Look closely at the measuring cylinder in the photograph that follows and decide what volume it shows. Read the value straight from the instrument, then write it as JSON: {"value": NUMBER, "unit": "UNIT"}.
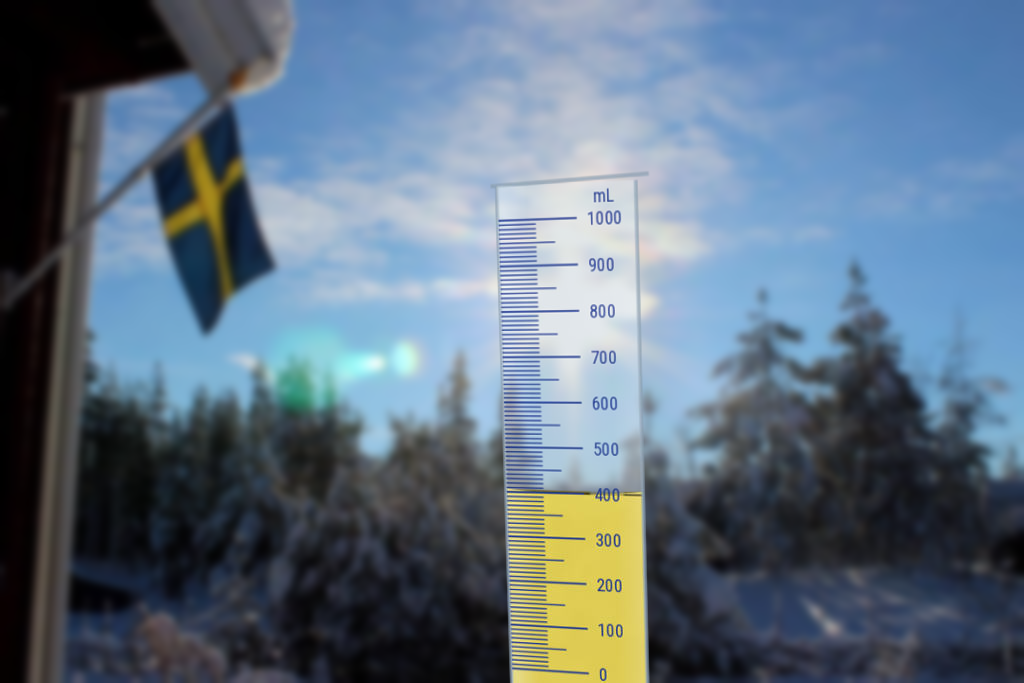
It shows {"value": 400, "unit": "mL"}
